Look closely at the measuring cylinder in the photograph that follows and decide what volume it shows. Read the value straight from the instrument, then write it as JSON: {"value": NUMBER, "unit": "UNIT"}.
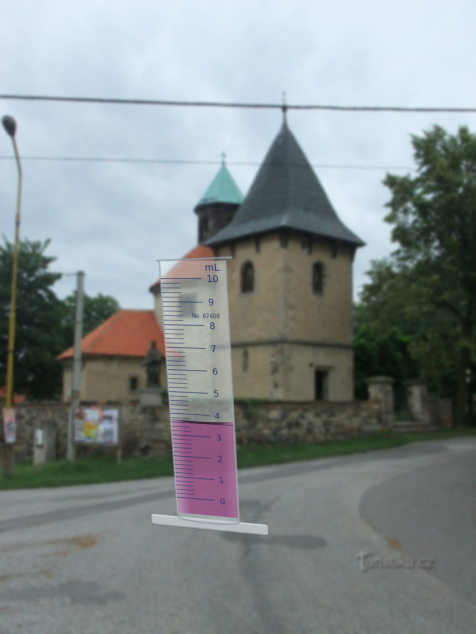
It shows {"value": 3.6, "unit": "mL"}
